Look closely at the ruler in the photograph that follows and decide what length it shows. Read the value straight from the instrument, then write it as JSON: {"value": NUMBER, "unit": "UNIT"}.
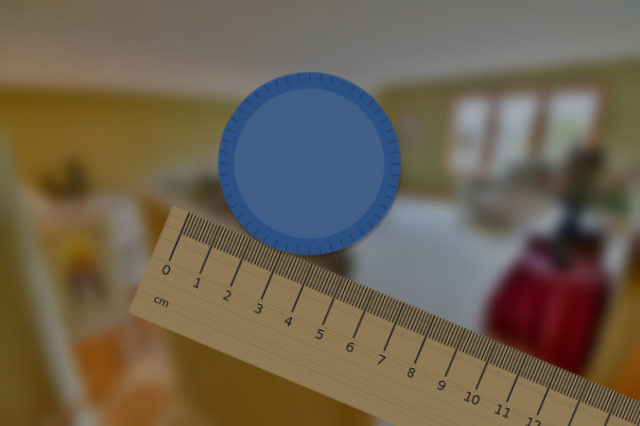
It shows {"value": 5.5, "unit": "cm"}
